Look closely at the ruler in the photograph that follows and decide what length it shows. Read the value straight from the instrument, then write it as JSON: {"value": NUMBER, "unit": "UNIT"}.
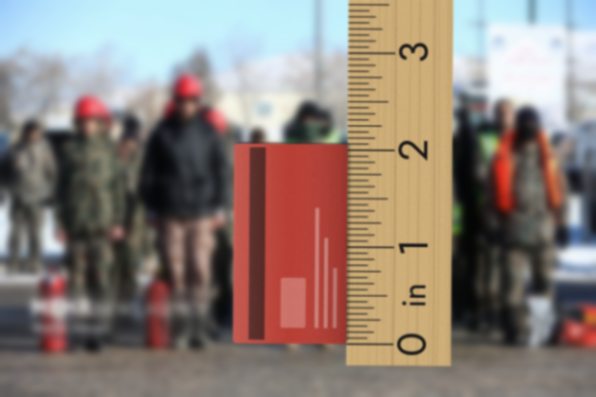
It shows {"value": 2.0625, "unit": "in"}
